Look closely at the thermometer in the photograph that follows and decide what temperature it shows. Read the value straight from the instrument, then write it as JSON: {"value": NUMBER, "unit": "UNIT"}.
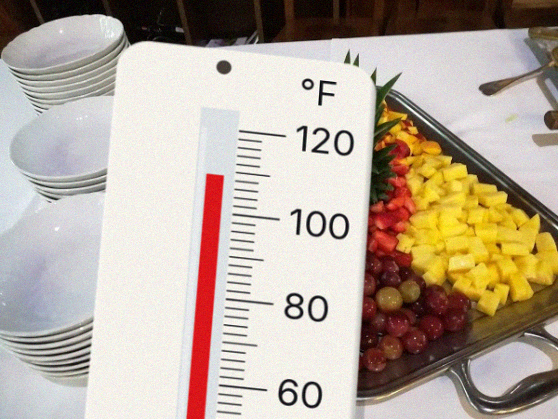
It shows {"value": 109, "unit": "°F"}
